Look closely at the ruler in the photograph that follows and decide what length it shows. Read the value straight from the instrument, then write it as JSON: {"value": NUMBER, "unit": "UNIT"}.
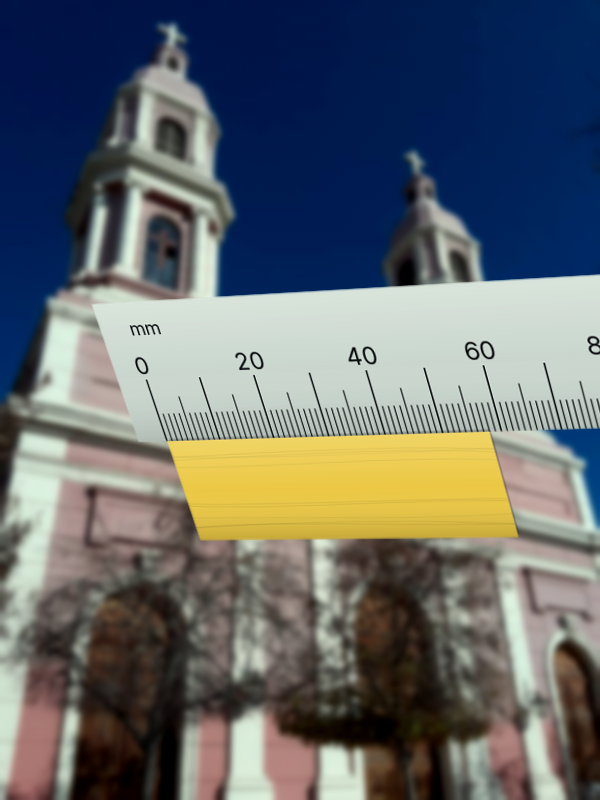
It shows {"value": 58, "unit": "mm"}
